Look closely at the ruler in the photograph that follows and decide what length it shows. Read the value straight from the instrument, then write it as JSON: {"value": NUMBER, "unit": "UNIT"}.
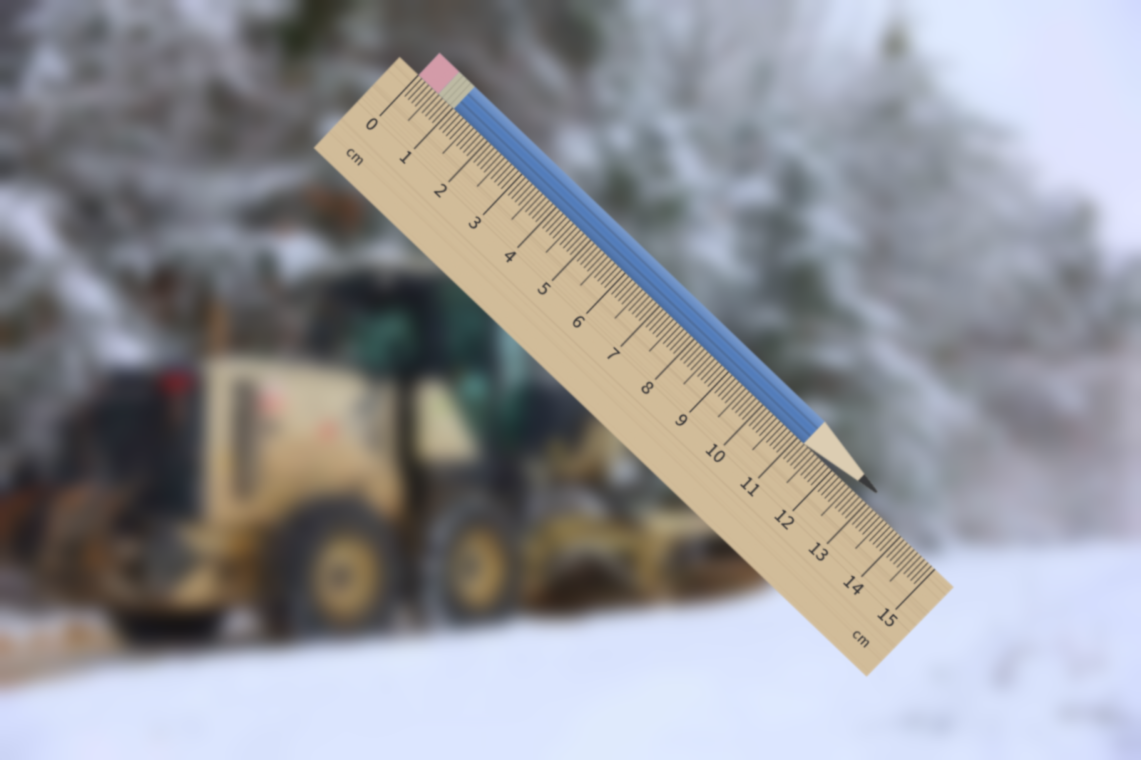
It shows {"value": 13, "unit": "cm"}
